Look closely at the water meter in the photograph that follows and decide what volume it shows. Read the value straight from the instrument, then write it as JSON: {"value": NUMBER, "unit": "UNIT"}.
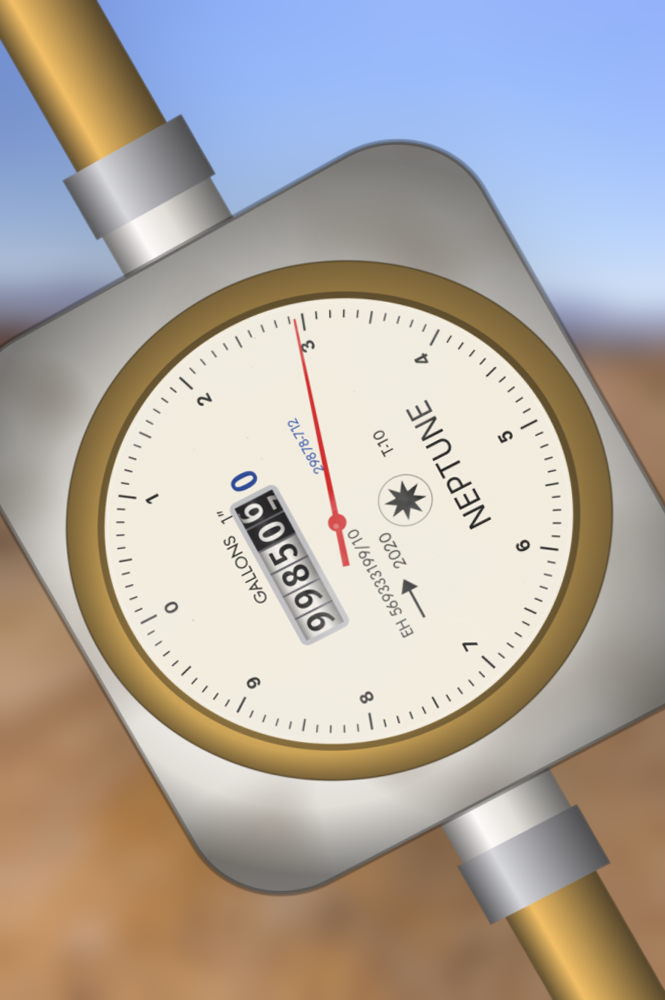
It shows {"value": 9985062.9, "unit": "gal"}
